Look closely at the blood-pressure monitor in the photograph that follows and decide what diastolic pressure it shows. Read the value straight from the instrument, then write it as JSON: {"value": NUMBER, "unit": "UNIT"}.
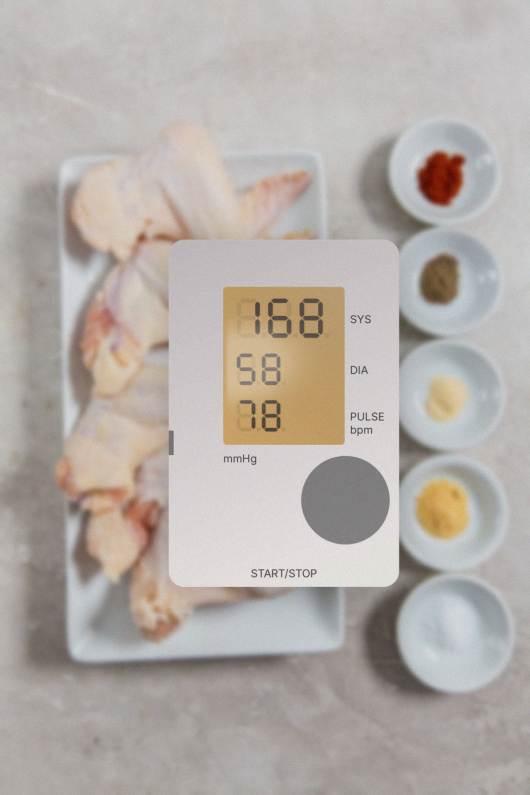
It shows {"value": 58, "unit": "mmHg"}
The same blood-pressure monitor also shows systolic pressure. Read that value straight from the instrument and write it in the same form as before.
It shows {"value": 168, "unit": "mmHg"}
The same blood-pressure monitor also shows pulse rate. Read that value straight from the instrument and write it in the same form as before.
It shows {"value": 78, "unit": "bpm"}
